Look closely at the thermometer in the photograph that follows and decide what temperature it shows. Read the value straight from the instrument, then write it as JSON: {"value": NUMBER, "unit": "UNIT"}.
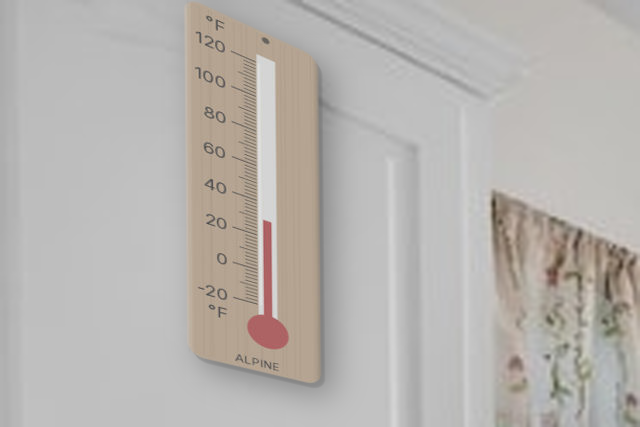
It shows {"value": 30, "unit": "°F"}
